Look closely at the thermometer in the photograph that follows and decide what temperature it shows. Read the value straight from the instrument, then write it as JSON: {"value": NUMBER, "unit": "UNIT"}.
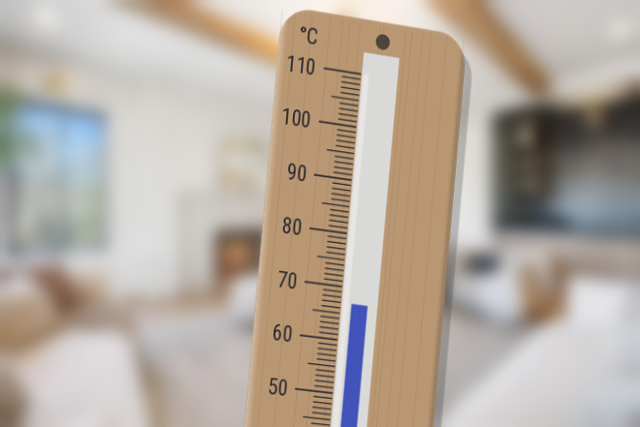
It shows {"value": 67, "unit": "°C"}
